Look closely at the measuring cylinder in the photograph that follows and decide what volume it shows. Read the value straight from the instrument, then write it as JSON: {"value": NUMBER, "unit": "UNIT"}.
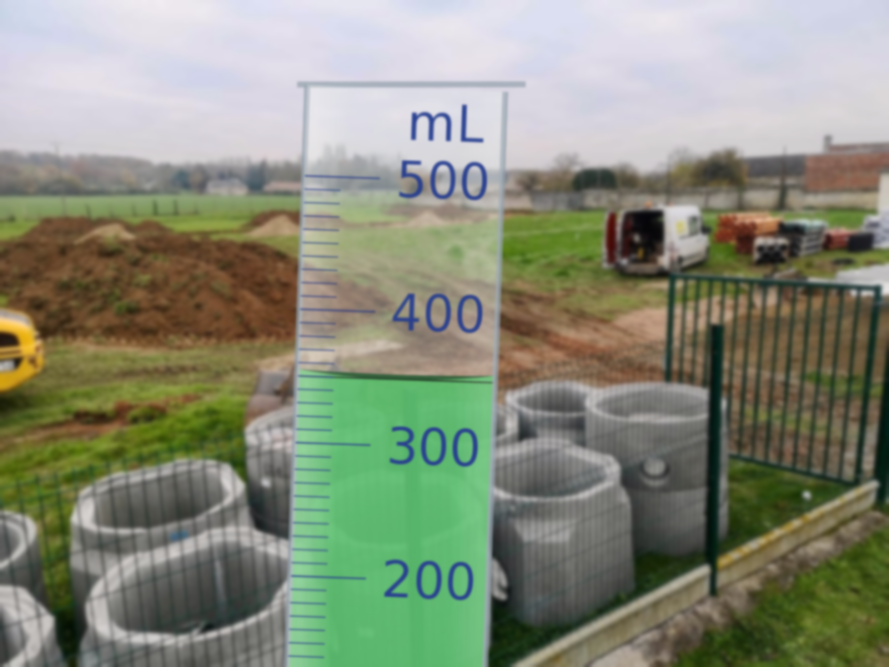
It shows {"value": 350, "unit": "mL"}
